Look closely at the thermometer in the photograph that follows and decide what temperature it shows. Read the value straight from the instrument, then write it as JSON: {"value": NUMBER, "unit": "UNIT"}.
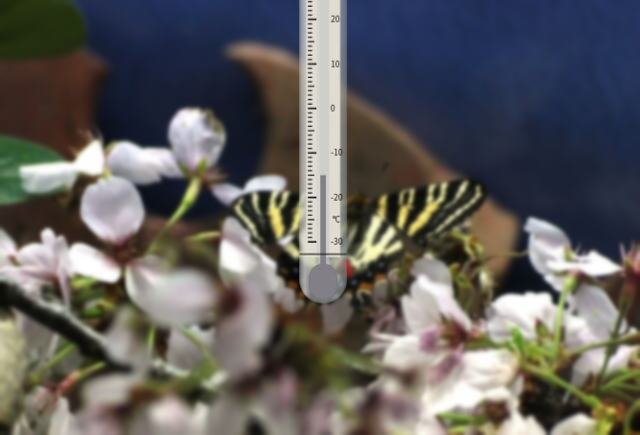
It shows {"value": -15, "unit": "°C"}
